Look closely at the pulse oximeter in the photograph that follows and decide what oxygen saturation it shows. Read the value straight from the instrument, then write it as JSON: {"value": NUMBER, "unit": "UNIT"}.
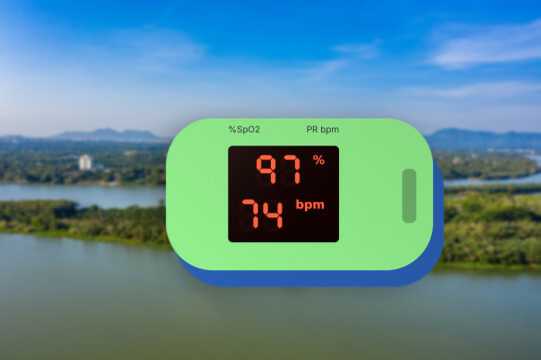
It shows {"value": 97, "unit": "%"}
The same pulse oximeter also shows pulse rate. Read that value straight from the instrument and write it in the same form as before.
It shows {"value": 74, "unit": "bpm"}
